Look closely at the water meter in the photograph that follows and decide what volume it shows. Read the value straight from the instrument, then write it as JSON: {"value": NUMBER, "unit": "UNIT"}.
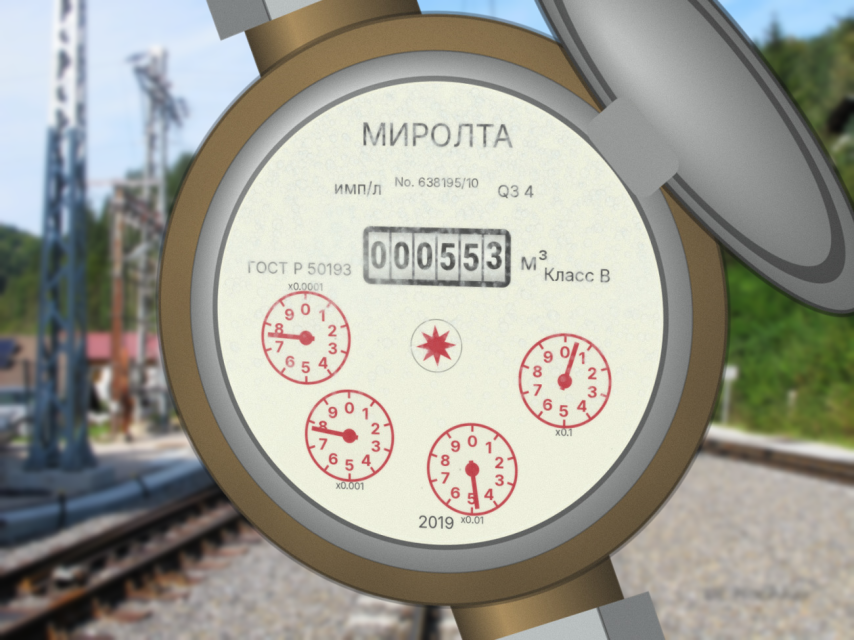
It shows {"value": 553.0477, "unit": "m³"}
